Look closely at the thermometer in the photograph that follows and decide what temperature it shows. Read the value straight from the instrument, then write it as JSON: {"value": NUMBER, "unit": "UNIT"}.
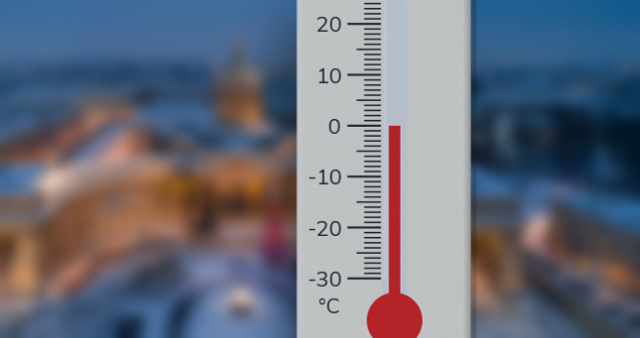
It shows {"value": 0, "unit": "°C"}
